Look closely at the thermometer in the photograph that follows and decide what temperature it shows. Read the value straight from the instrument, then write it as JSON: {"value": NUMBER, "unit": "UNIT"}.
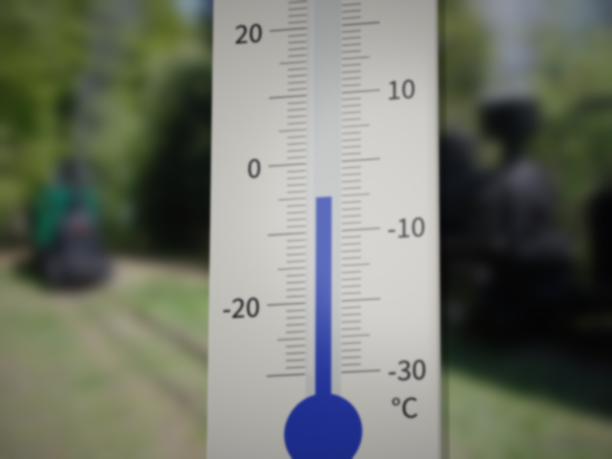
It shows {"value": -5, "unit": "°C"}
